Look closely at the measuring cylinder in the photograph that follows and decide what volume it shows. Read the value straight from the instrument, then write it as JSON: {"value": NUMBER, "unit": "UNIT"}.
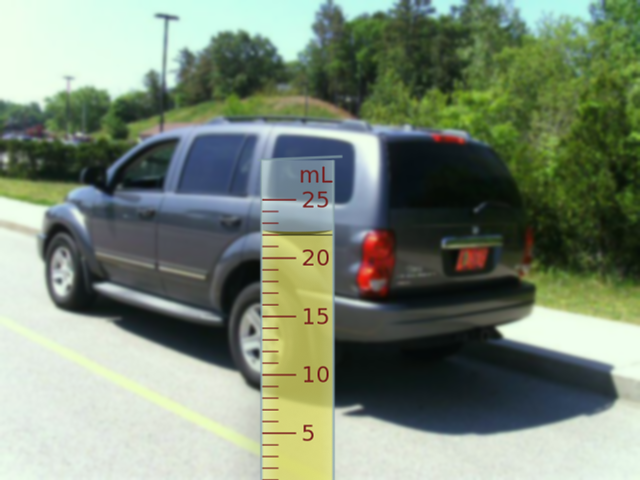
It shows {"value": 22, "unit": "mL"}
